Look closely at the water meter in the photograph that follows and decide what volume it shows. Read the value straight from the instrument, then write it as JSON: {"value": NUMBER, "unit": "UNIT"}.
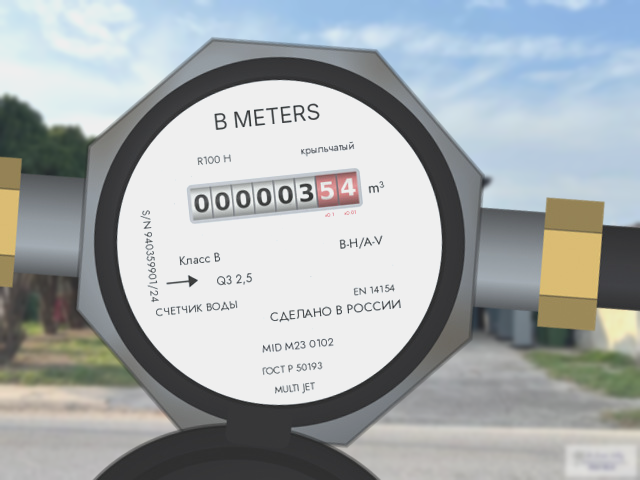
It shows {"value": 3.54, "unit": "m³"}
